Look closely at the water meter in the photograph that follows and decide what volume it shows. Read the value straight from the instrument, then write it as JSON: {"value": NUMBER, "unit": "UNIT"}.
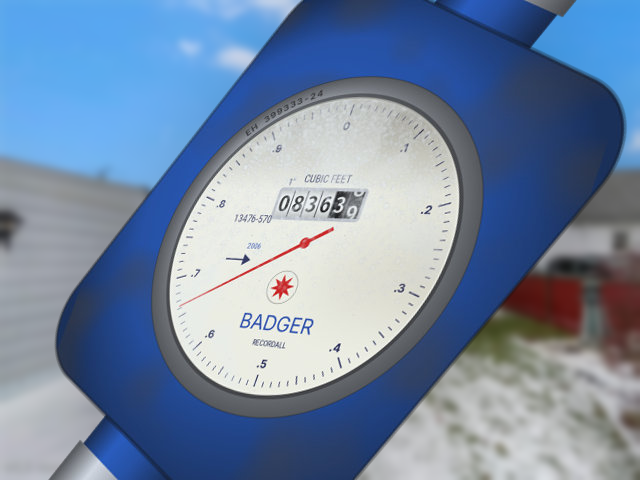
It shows {"value": 83638.66, "unit": "ft³"}
